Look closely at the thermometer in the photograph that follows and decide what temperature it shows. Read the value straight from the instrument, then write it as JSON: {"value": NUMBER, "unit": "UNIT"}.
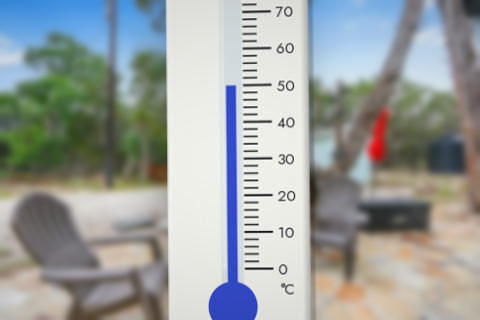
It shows {"value": 50, "unit": "°C"}
